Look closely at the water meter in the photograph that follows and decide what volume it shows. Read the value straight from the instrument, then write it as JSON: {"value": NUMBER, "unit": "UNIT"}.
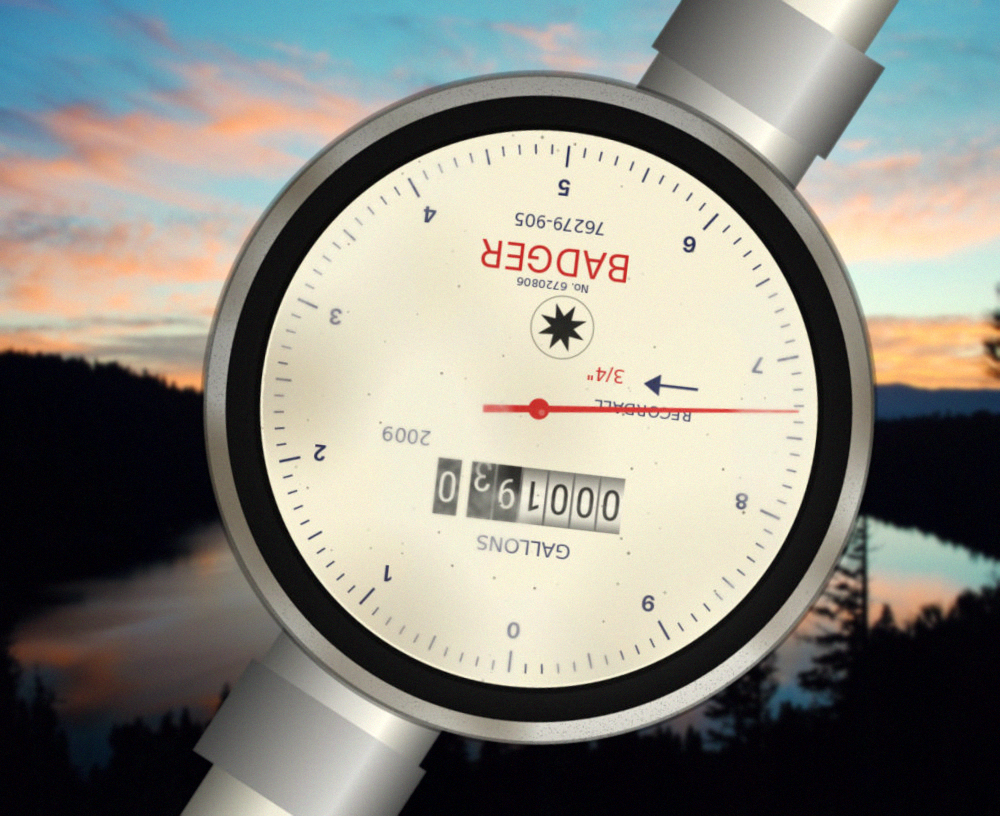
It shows {"value": 1927.3, "unit": "gal"}
